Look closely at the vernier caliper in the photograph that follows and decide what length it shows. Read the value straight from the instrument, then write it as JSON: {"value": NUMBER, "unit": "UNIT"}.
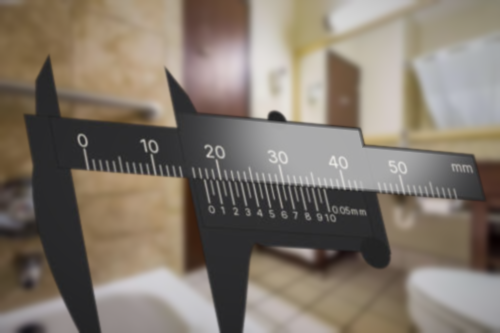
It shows {"value": 17.5, "unit": "mm"}
